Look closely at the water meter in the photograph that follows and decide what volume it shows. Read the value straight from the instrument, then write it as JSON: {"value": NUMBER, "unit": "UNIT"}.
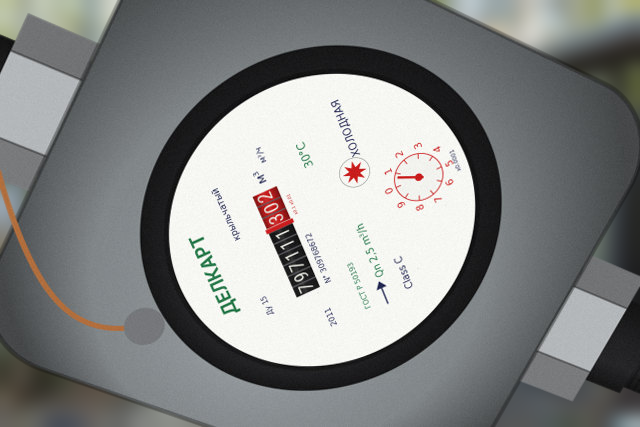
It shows {"value": 797111.3020, "unit": "m³"}
